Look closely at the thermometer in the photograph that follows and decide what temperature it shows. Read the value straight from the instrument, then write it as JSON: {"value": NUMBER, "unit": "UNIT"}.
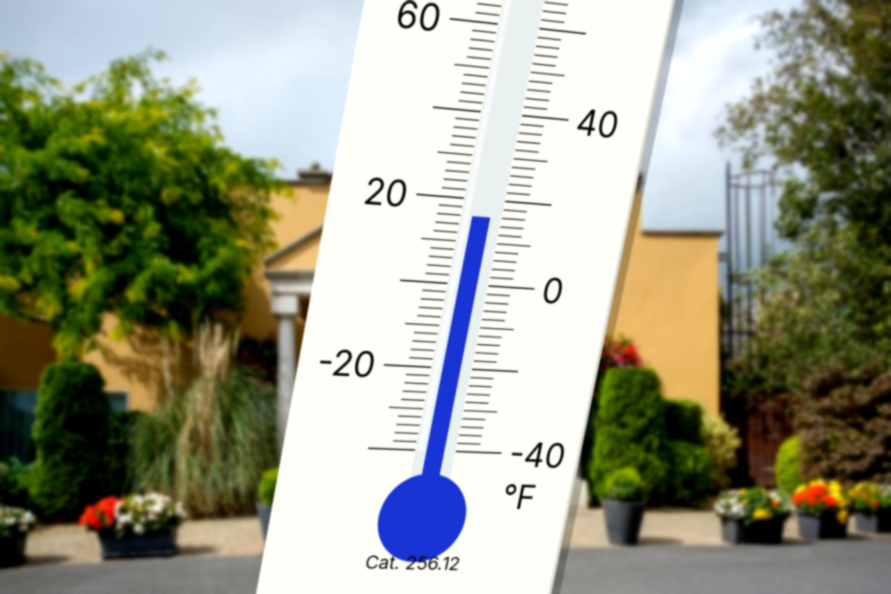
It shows {"value": 16, "unit": "°F"}
